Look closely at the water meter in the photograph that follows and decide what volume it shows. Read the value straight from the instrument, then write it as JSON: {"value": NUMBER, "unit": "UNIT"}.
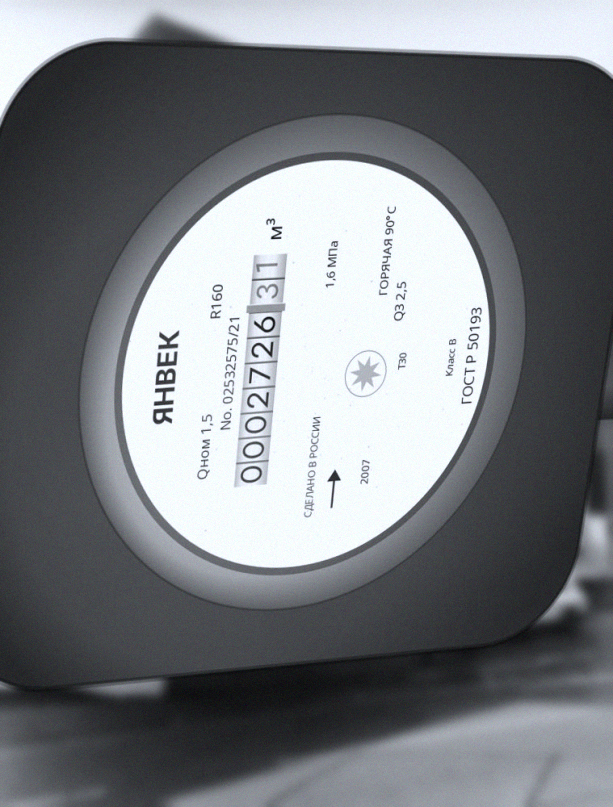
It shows {"value": 2726.31, "unit": "m³"}
